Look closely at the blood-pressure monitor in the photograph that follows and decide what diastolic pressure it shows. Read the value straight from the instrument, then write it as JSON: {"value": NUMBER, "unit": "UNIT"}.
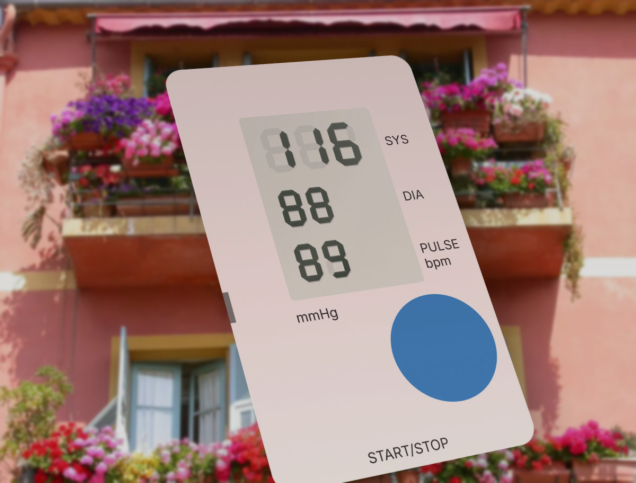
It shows {"value": 88, "unit": "mmHg"}
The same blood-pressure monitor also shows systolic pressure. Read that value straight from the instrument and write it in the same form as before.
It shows {"value": 116, "unit": "mmHg"}
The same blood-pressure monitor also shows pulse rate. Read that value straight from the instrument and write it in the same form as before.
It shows {"value": 89, "unit": "bpm"}
